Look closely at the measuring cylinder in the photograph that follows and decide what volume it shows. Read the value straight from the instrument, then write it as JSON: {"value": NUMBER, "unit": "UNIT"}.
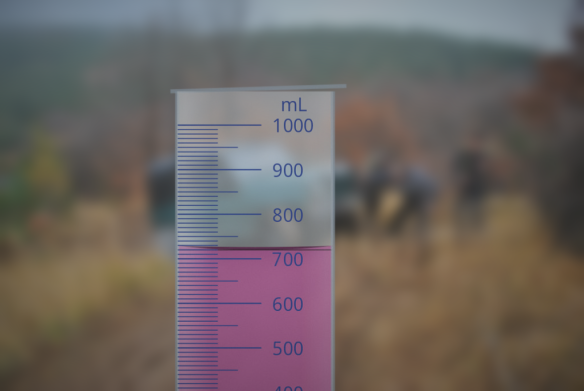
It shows {"value": 720, "unit": "mL"}
